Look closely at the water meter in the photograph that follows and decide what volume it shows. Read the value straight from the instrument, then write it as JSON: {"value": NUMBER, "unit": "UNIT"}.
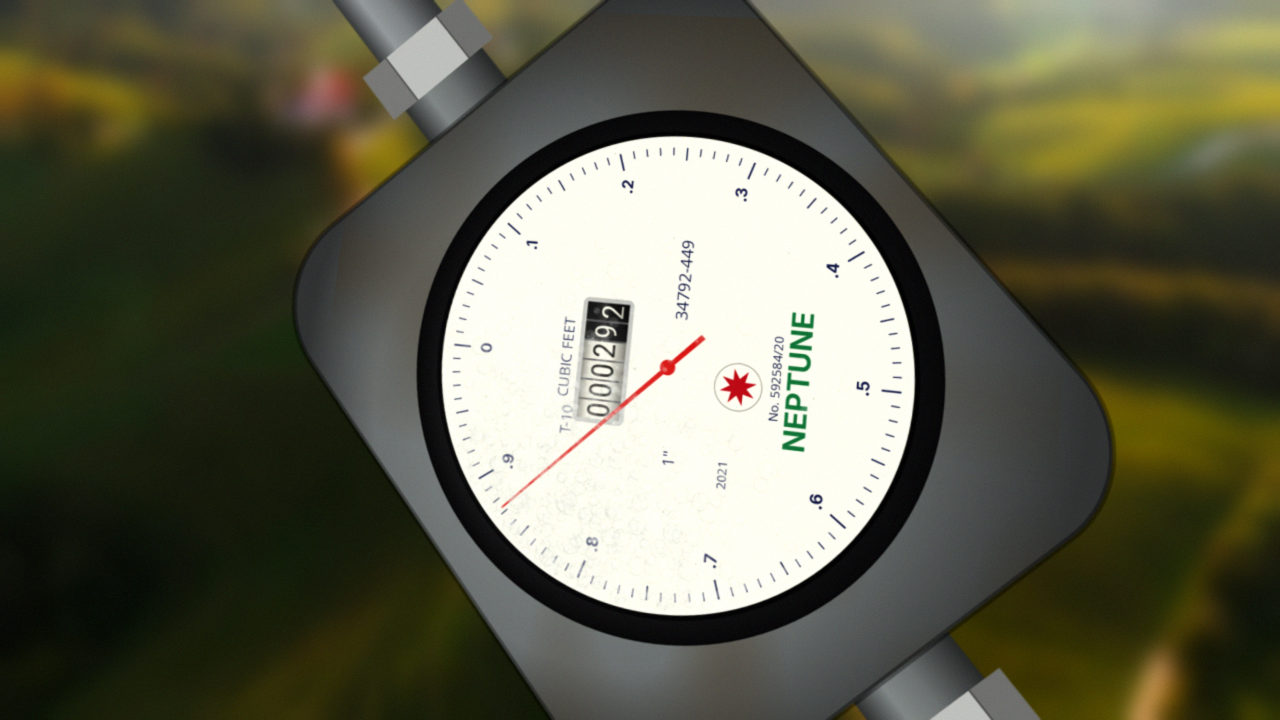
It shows {"value": 291.87, "unit": "ft³"}
